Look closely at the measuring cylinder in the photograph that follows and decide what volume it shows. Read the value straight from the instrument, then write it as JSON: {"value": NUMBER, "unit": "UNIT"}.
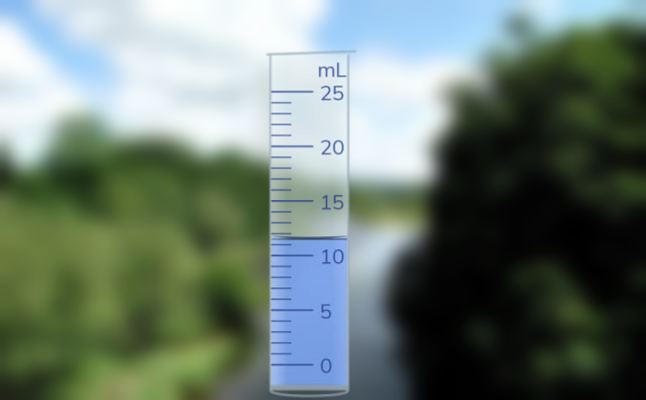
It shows {"value": 11.5, "unit": "mL"}
